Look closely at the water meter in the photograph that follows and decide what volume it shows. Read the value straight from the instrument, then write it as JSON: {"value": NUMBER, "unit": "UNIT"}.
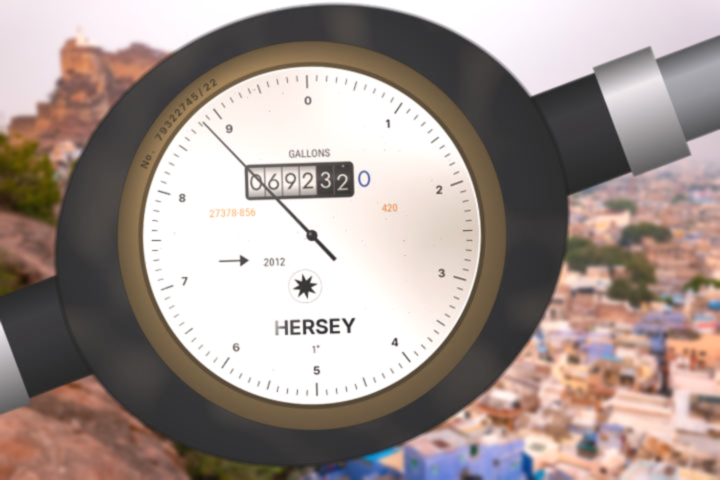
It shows {"value": 692318.8, "unit": "gal"}
